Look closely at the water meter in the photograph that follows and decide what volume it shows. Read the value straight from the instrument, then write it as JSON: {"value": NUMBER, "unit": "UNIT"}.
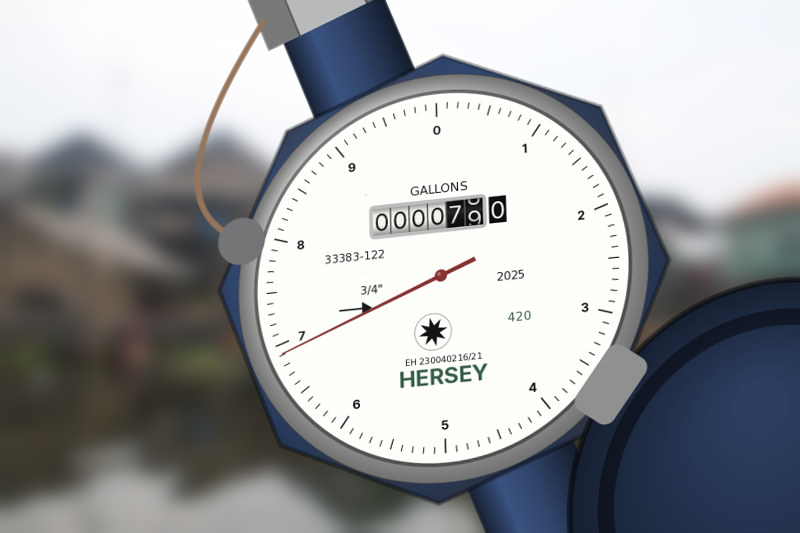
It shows {"value": 786.9, "unit": "gal"}
